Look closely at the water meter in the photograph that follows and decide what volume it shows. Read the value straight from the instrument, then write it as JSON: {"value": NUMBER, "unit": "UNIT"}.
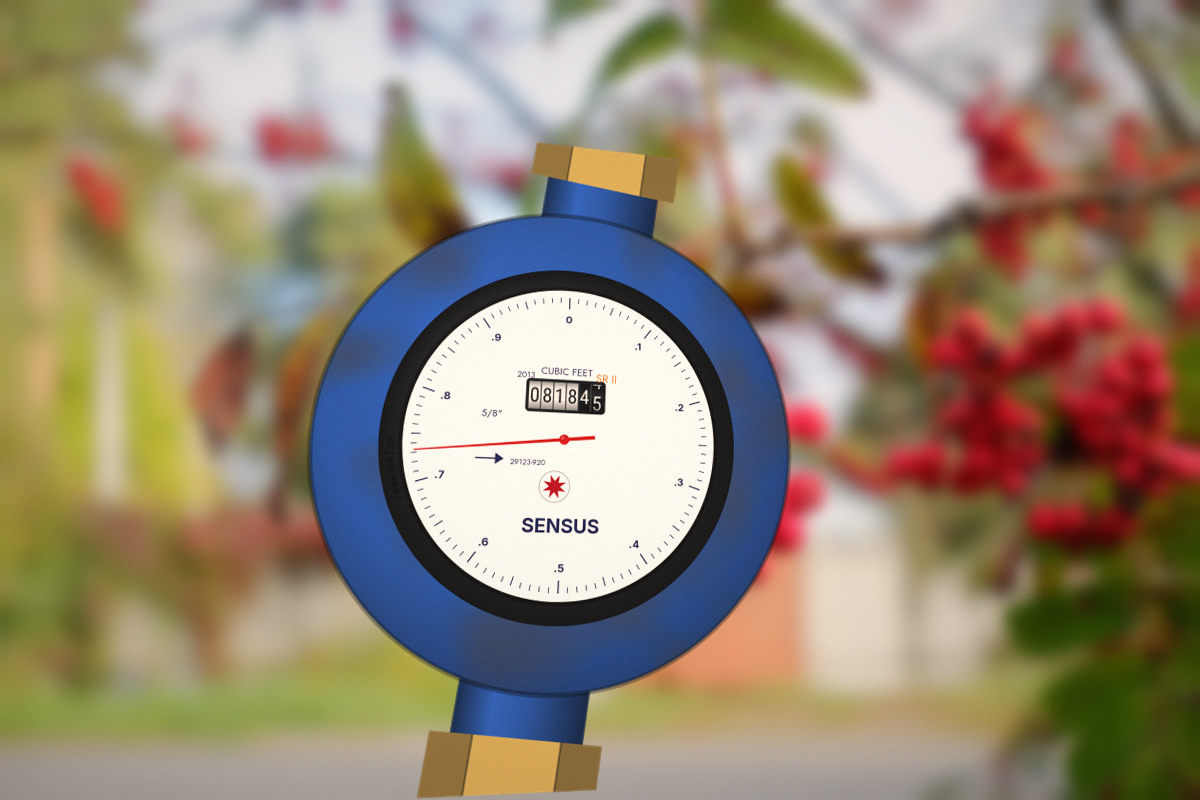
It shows {"value": 81844.73, "unit": "ft³"}
